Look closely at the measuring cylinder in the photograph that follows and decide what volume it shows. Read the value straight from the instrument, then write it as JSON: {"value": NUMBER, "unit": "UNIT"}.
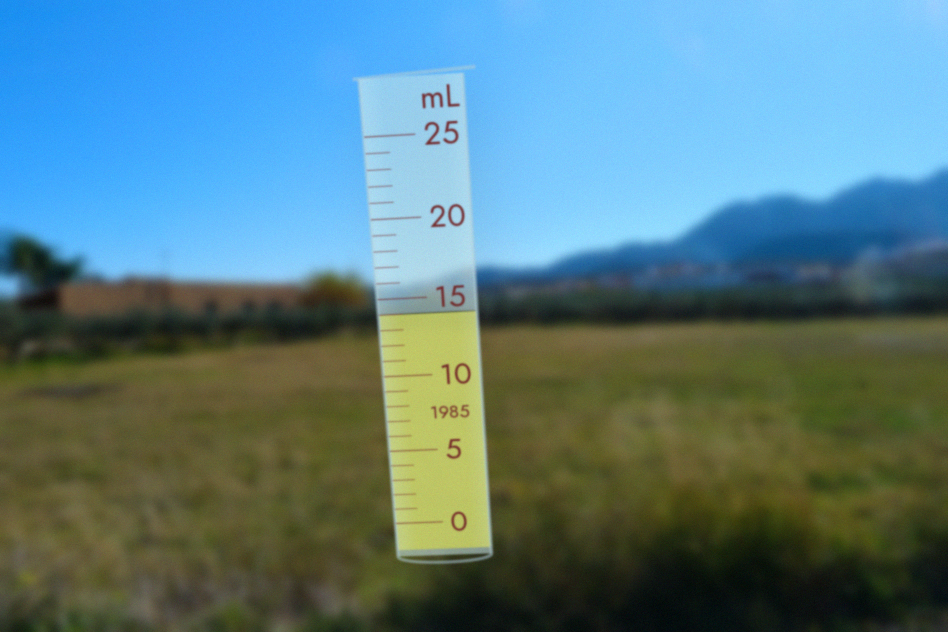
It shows {"value": 14, "unit": "mL"}
